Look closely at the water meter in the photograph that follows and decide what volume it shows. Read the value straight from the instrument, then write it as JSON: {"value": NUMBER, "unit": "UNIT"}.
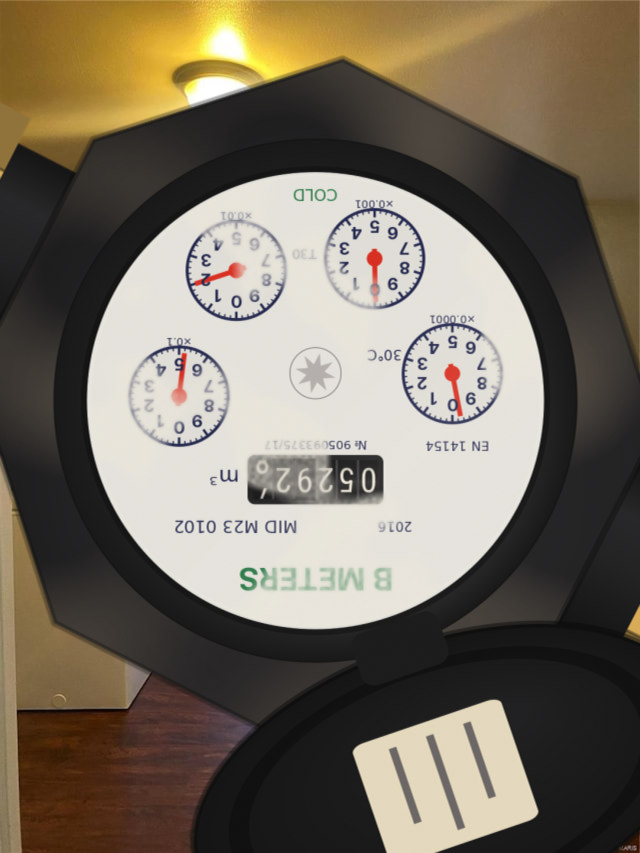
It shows {"value": 52927.5199, "unit": "m³"}
